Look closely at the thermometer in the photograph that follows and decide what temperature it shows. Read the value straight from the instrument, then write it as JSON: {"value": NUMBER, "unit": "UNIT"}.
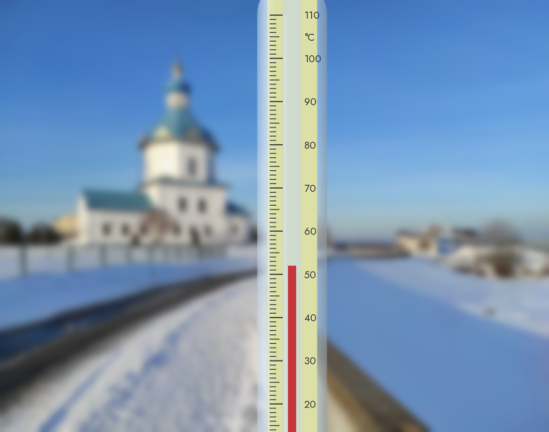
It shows {"value": 52, "unit": "°C"}
